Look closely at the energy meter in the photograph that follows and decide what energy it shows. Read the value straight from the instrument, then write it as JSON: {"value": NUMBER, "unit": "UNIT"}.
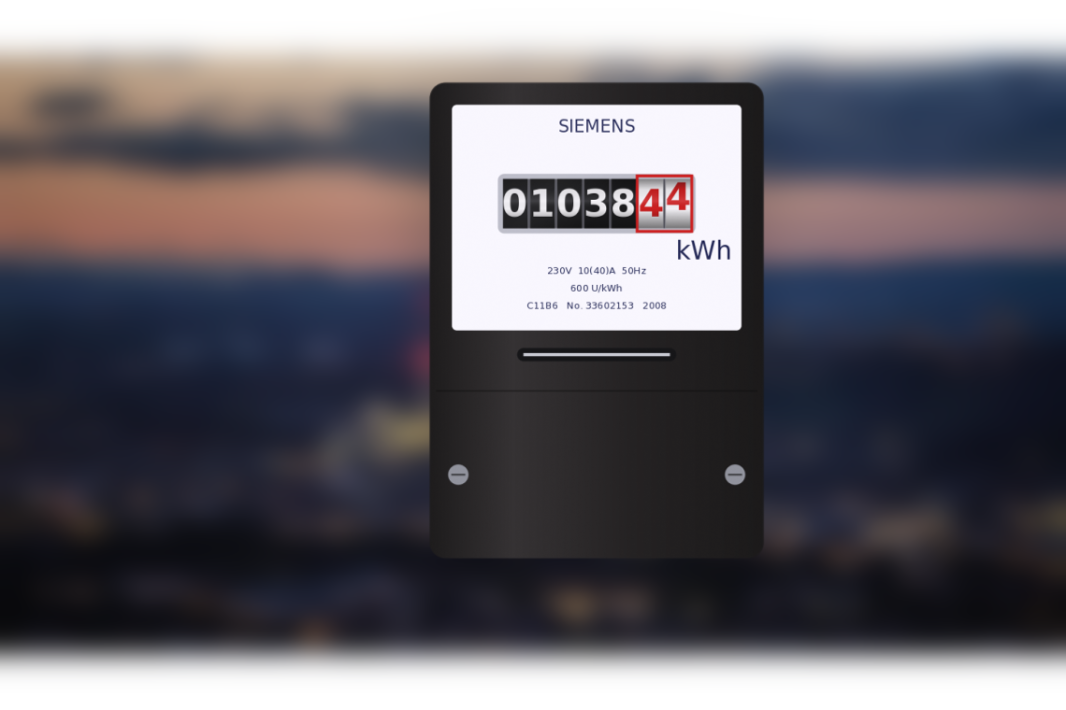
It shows {"value": 1038.44, "unit": "kWh"}
